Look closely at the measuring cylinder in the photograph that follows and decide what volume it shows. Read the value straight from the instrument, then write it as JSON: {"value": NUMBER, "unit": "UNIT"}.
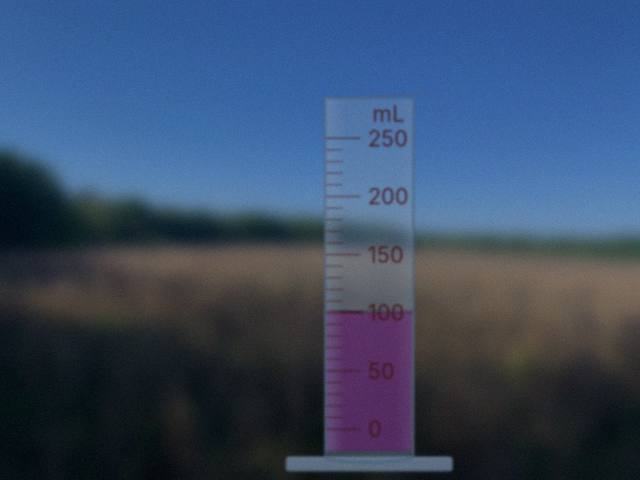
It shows {"value": 100, "unit": "mL"}
